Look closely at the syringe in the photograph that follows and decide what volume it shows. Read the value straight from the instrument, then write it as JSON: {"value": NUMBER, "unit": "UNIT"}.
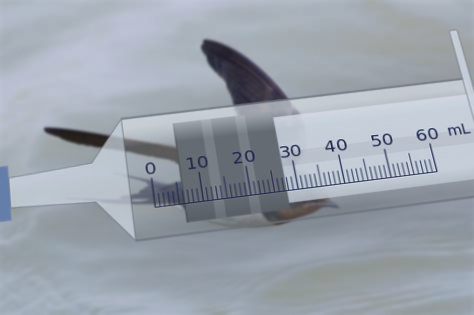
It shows {"value": 6, "unit": "mL"}
